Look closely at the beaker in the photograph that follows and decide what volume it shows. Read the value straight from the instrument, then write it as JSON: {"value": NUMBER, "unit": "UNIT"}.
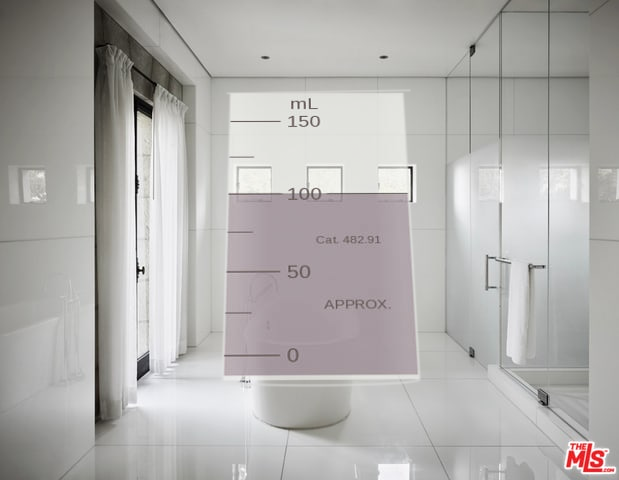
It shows {"value": 100, "unit": "mL"}
